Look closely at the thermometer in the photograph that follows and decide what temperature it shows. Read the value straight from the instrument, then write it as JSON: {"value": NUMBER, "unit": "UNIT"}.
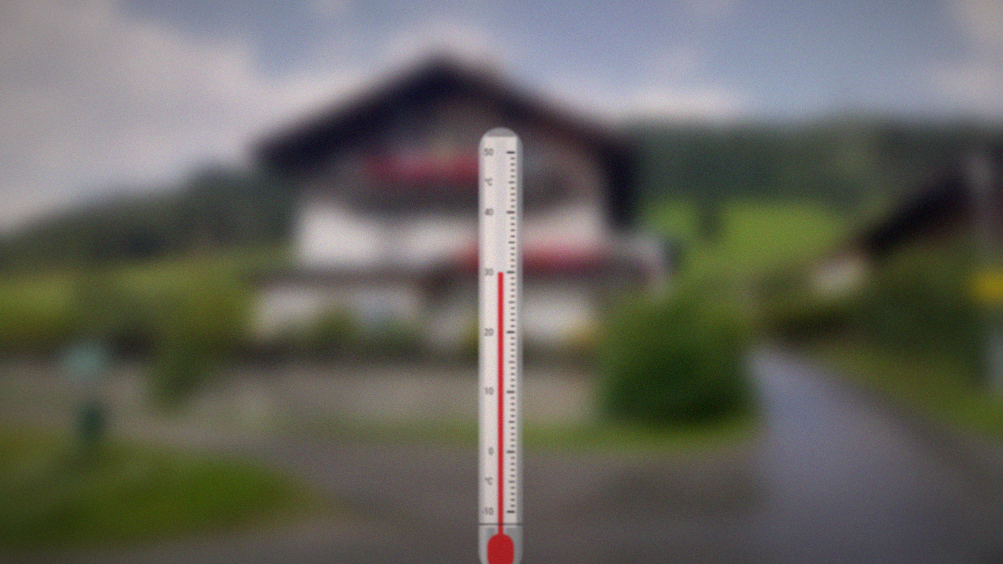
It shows {"value": 30, "unit": "°C"}
